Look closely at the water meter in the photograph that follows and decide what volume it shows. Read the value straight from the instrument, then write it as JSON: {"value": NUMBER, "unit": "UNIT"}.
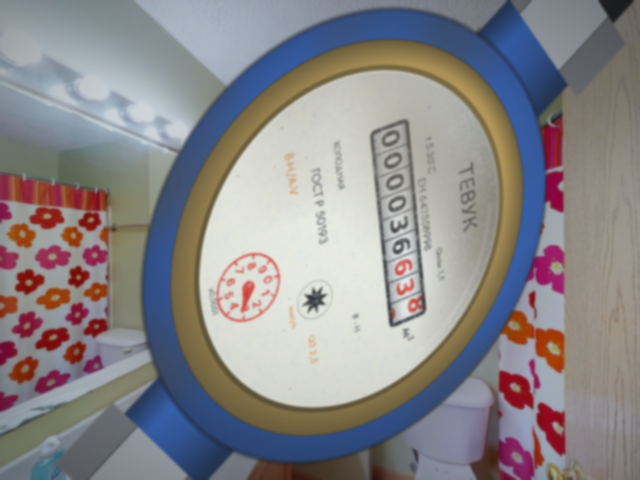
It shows {"value": 36.6383, "unit": "m³"}
